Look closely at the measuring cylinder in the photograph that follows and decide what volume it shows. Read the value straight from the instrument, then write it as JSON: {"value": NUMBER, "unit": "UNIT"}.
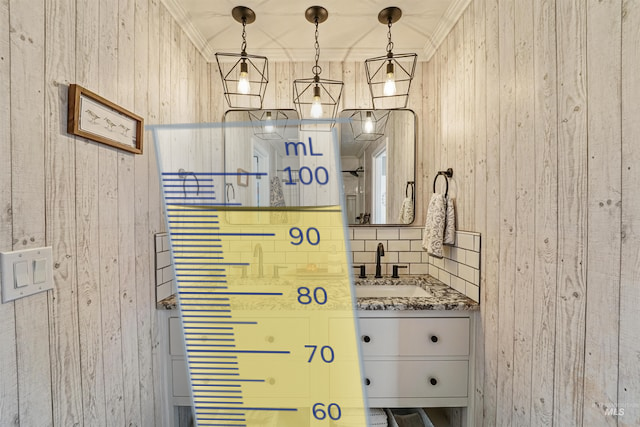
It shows {"value": 94, "unit": "mL"}
